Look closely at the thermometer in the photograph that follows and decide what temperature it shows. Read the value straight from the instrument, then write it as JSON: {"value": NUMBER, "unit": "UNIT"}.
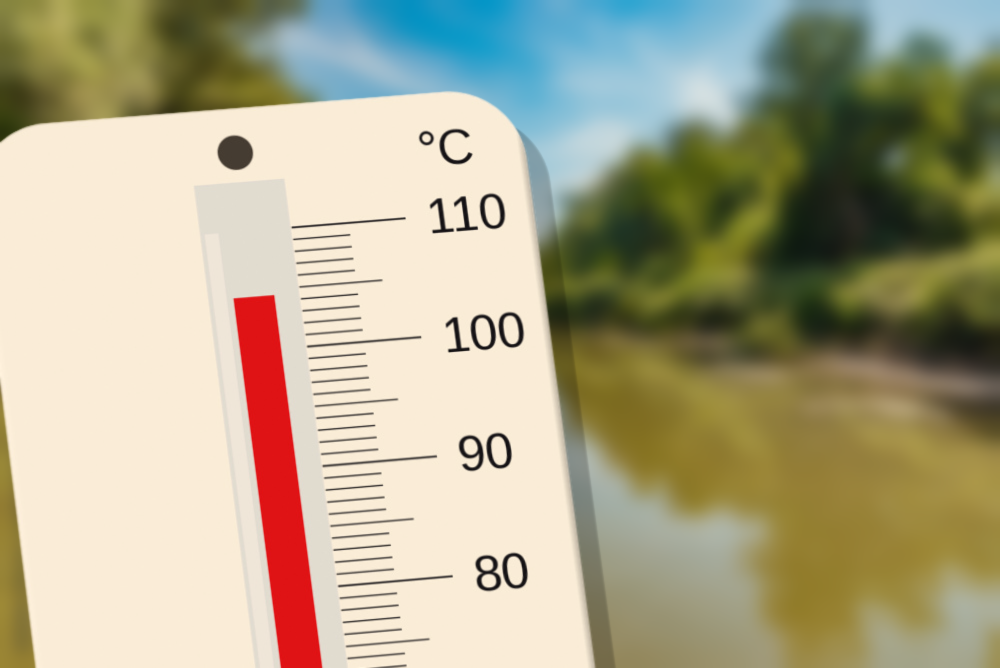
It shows {"value": 104.5, "unit": "°C"}
